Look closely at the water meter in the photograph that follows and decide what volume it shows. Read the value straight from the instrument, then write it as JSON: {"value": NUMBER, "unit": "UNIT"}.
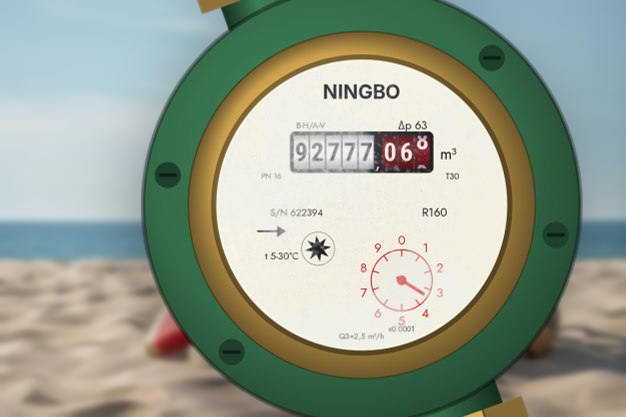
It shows {"value": 92777.0683, "unit": "m³"}
